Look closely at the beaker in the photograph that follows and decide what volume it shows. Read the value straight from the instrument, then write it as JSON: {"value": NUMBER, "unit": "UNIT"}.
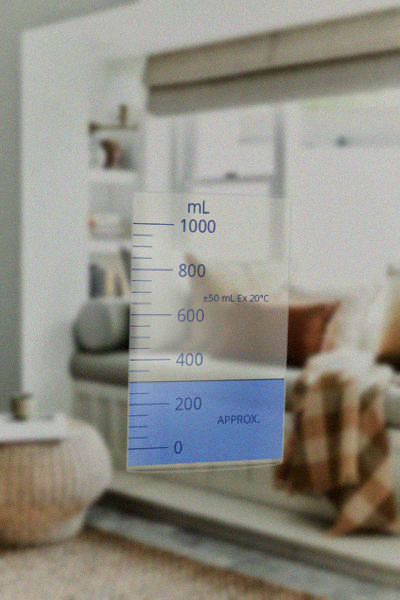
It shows {"value": 300, "unit": "mL"}
